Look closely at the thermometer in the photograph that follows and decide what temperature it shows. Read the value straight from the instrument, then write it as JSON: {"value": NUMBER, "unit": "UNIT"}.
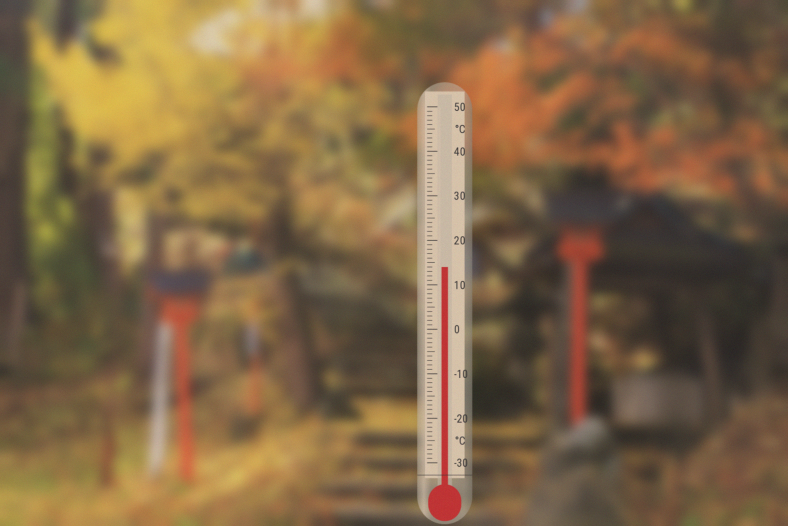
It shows {"value": 14, "unit": "°C"}
